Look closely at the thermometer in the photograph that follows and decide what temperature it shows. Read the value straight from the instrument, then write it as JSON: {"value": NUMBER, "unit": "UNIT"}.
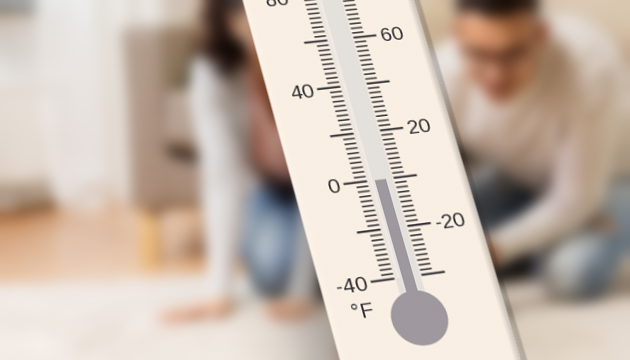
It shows {"value": 0, "unit": "°F"}
